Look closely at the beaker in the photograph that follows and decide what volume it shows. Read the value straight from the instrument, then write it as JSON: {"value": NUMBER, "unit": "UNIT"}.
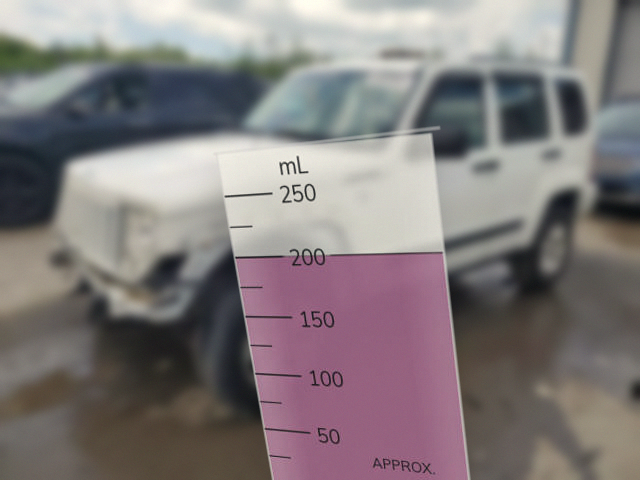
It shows {"value": 200, "unit": "mL"}
